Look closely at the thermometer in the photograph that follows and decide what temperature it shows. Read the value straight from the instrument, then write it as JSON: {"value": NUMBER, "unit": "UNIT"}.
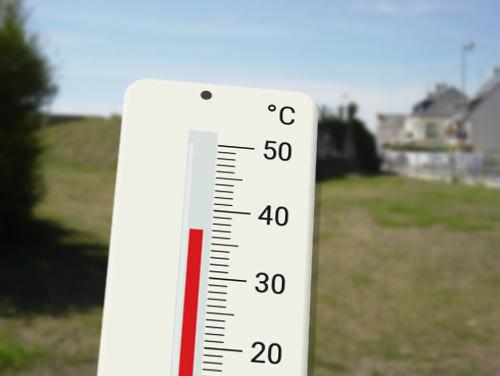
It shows {"value": 37, "unit": "°C"}
